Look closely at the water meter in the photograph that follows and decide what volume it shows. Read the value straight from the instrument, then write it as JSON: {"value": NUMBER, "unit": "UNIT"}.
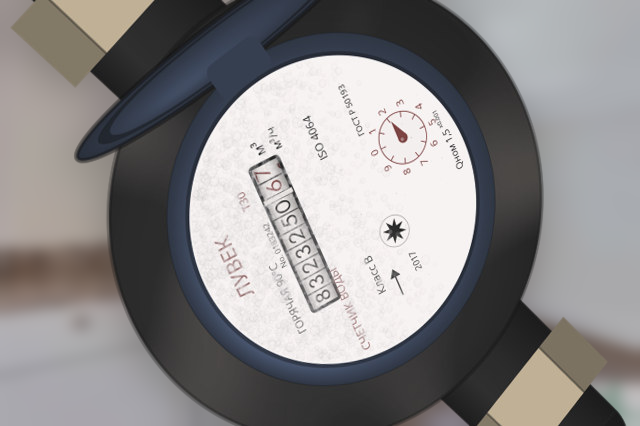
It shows {"value": 8323250.672, "unit": "m³"}
